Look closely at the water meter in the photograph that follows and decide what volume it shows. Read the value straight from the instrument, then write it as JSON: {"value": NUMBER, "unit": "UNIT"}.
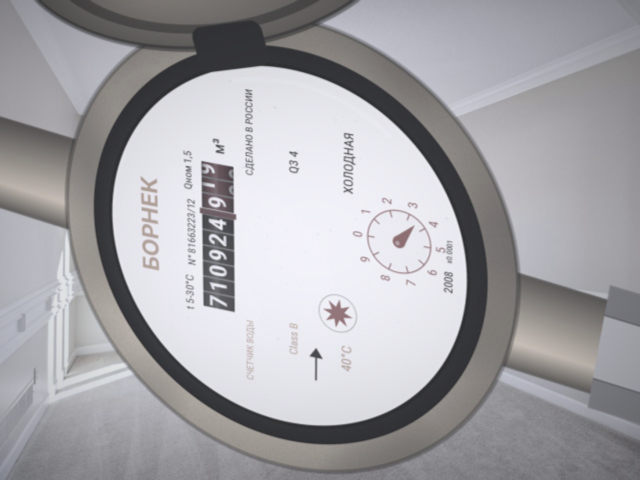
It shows {"value": 710924.9193, "unit": "m³"}
